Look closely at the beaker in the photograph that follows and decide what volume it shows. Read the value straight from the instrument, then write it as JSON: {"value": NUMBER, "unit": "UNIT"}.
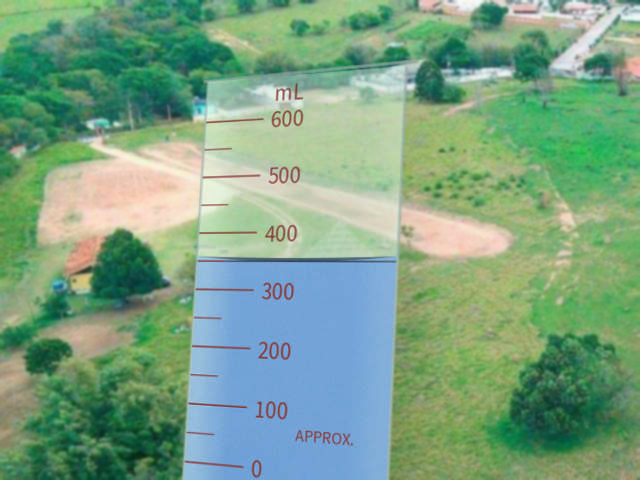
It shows {"value": 350, "unit": "mL"}
